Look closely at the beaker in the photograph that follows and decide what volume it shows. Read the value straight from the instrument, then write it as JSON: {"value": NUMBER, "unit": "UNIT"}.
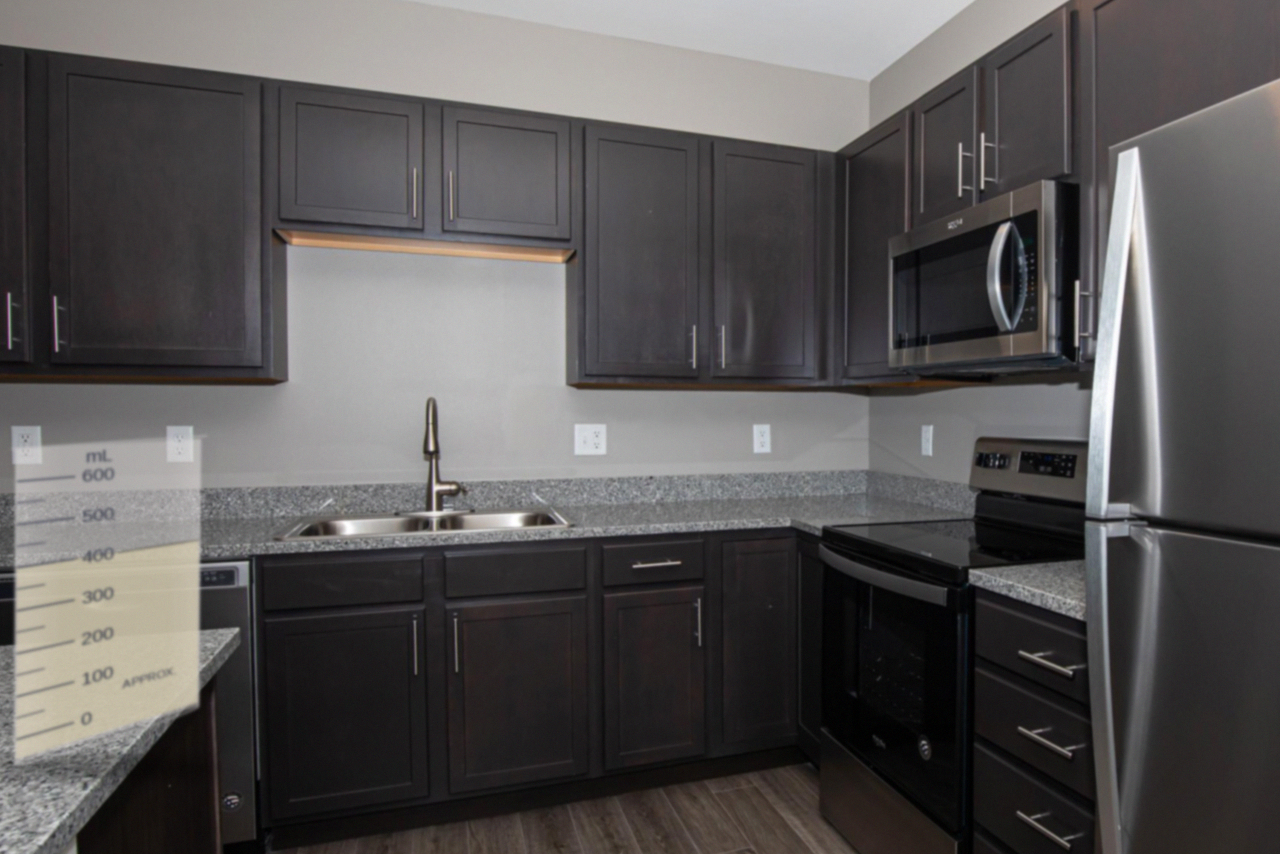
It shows {"value": 400, "unit": "mL"}
